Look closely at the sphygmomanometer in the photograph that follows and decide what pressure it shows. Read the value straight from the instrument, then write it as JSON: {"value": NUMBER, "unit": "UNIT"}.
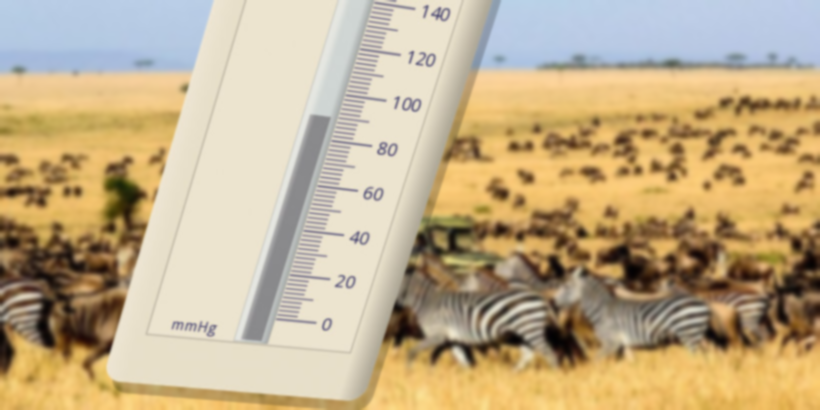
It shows {"value": 90, "unit": "mmHg"}
